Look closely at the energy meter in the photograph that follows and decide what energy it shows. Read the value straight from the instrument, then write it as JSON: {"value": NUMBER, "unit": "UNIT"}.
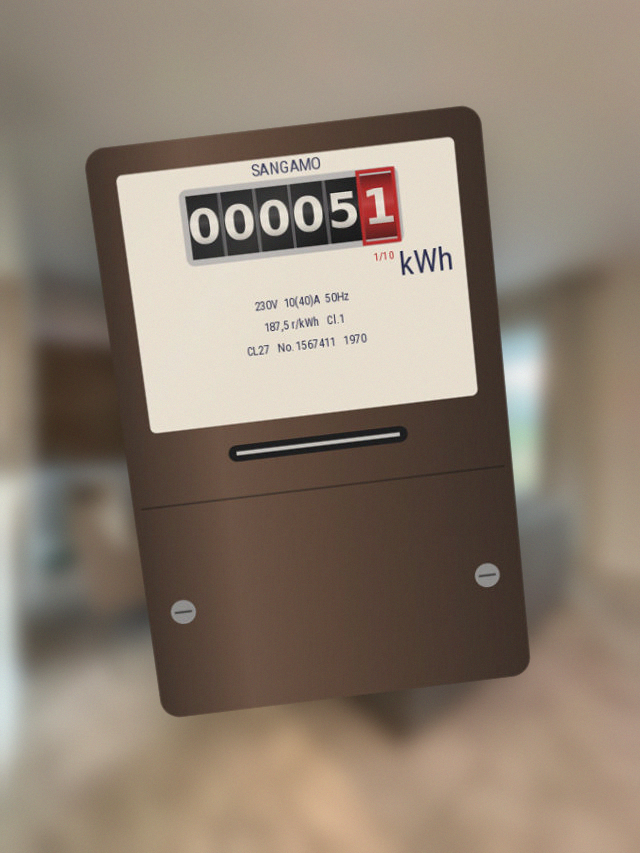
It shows {"value": 5.1, "unit": "kWh"}
